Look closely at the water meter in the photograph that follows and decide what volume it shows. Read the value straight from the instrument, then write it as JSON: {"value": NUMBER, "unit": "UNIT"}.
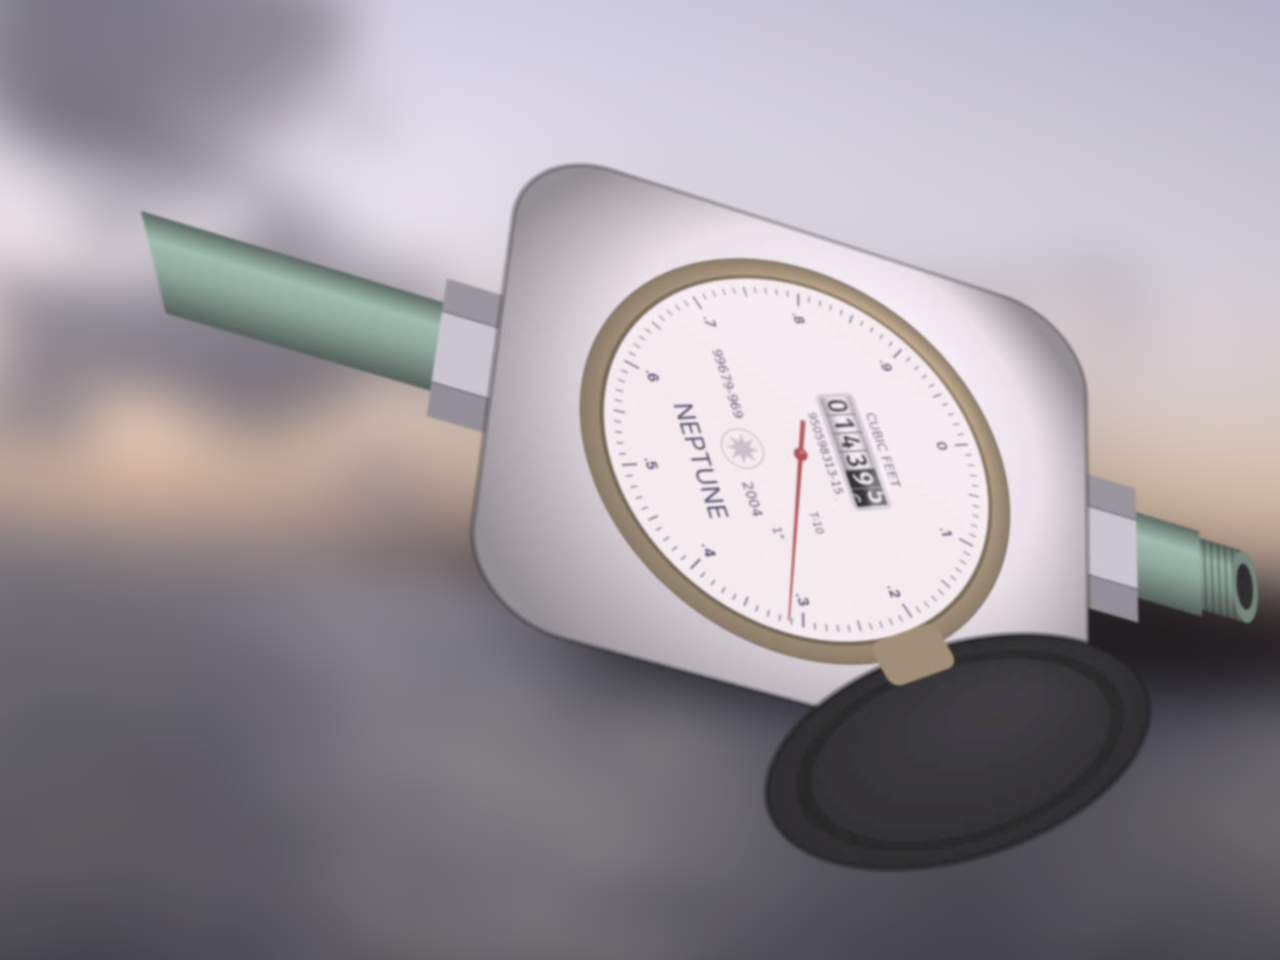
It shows {"value": 14395.31, "unit": "ft³"}
